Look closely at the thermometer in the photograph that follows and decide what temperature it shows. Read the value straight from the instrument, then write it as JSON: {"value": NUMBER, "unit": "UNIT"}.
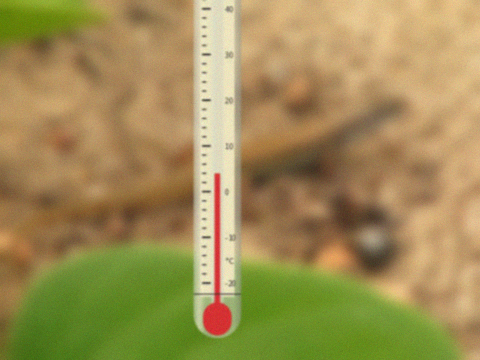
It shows {"value": 4, "unit": "°C"}
